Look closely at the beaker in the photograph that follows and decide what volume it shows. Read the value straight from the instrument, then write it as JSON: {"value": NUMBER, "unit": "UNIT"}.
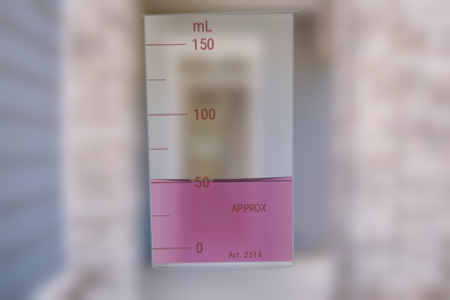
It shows {"value": 50, "unit": "mL"}
